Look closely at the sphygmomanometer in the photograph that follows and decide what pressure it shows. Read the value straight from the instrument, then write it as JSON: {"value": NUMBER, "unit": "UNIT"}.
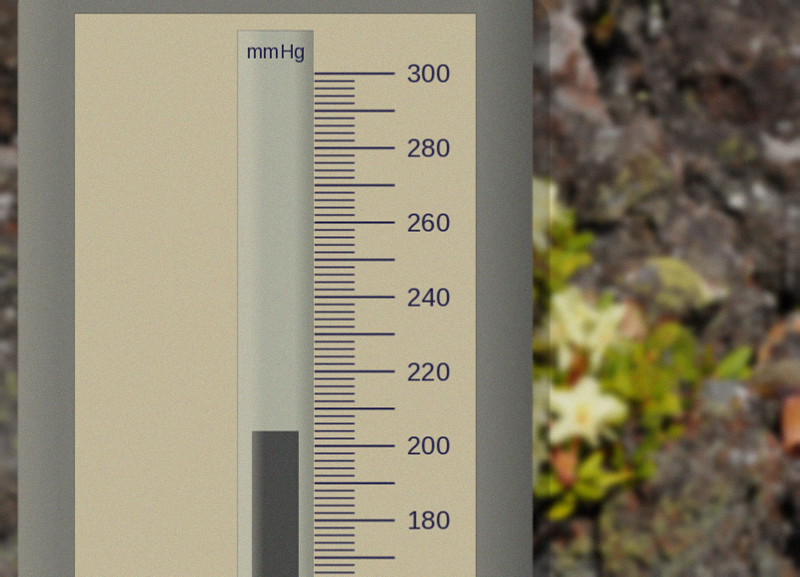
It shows {"value": 204, "unit": "mmHg"}
